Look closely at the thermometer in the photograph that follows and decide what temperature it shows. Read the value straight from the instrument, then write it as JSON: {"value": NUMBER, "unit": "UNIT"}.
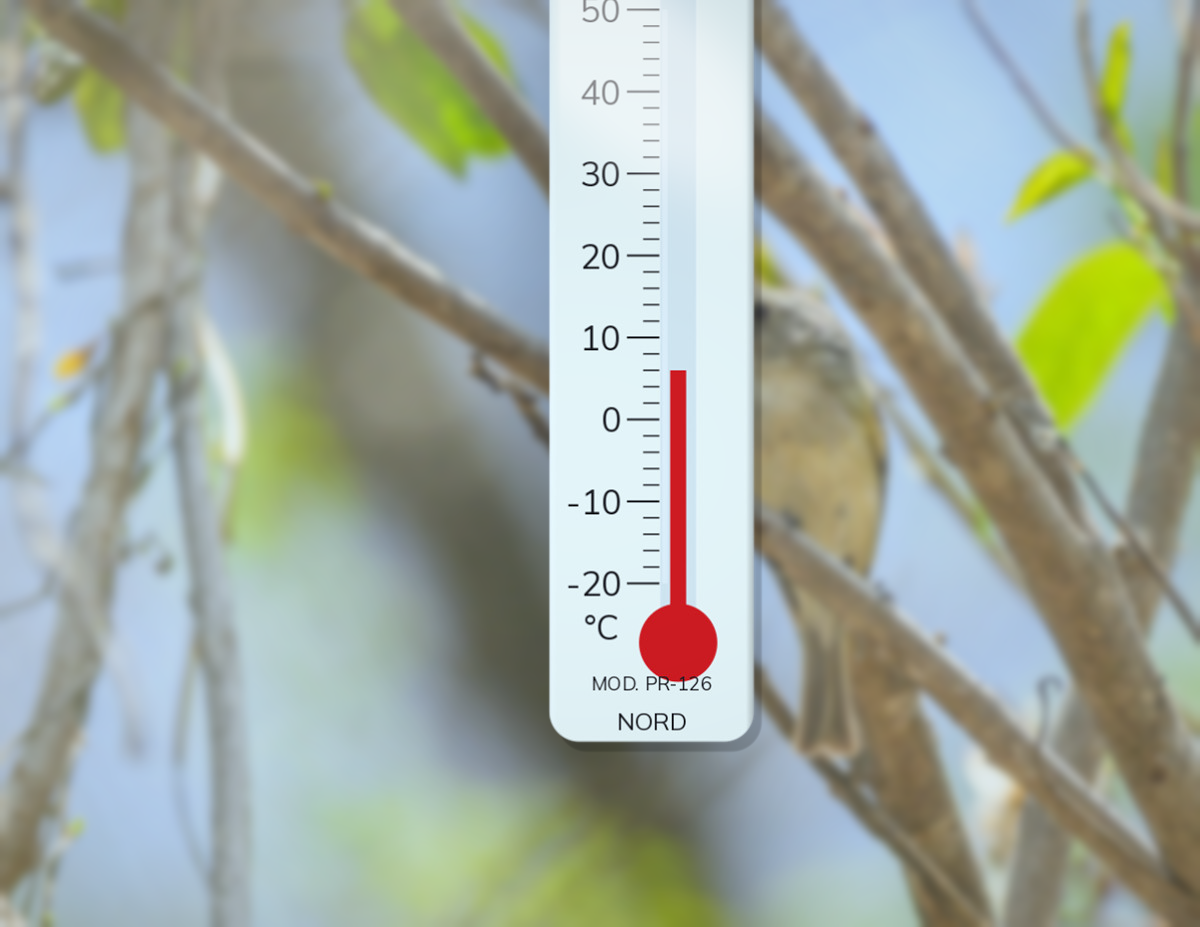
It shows {"value": 6, "unit": "°C"}
